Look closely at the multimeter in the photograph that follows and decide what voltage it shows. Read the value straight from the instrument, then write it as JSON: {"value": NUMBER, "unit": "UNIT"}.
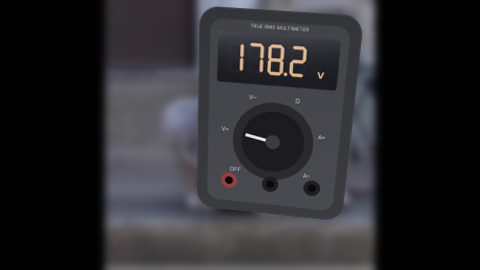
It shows {"value": 178.2, "unit": "V"}
